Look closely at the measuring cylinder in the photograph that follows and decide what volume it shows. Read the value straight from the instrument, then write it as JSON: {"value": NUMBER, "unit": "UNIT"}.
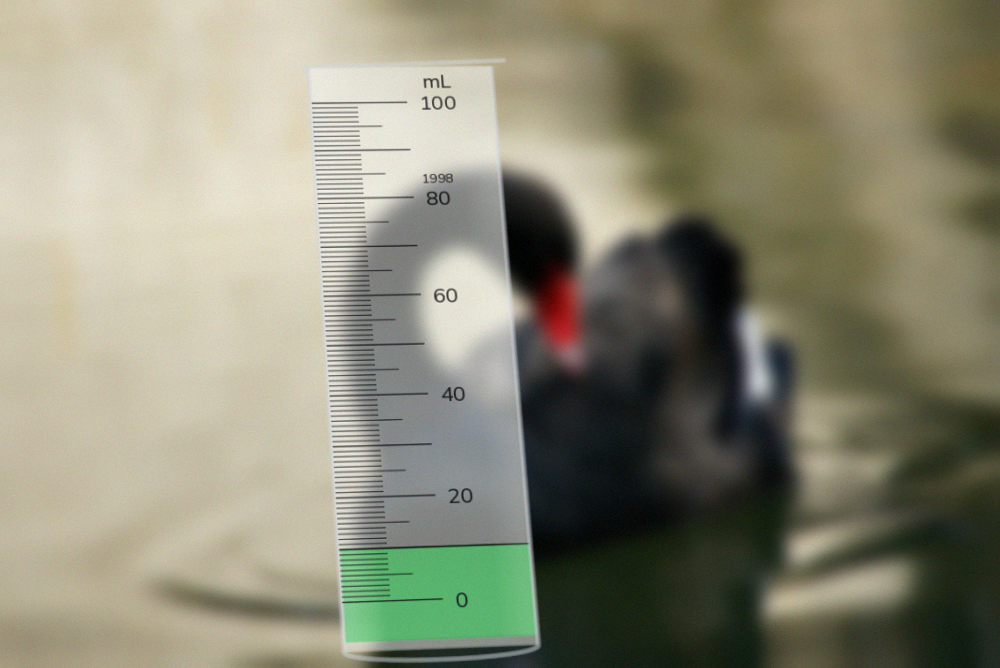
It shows {"value": 10, "unit": "mL"}
